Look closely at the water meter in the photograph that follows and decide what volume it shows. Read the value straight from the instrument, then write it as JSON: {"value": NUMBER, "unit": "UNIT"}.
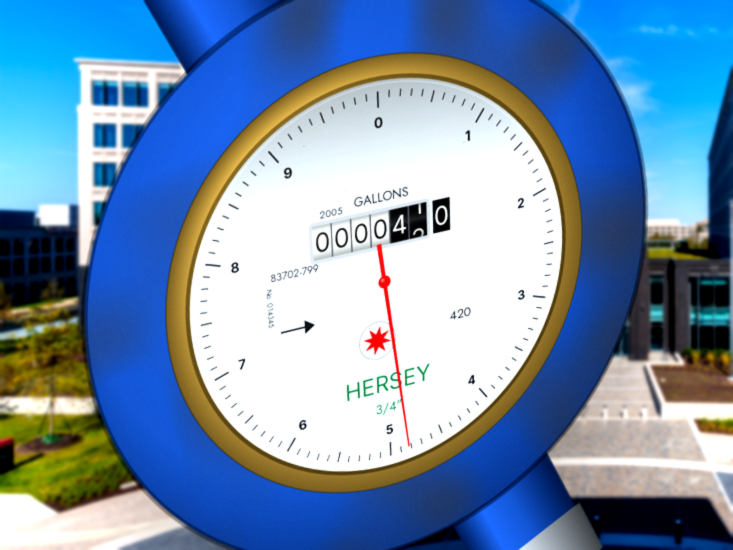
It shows {"value": 414.8, "unit": "gal"}
